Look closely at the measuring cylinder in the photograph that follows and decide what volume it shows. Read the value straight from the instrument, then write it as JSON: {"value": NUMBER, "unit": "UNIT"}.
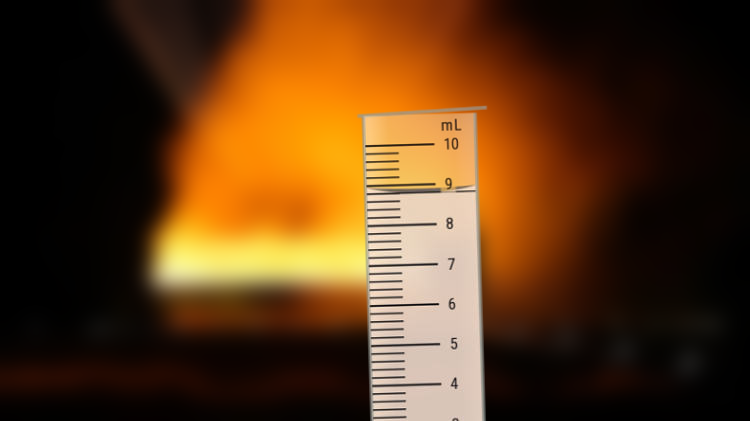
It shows {"value": 8.8, "unit": "mL"}
